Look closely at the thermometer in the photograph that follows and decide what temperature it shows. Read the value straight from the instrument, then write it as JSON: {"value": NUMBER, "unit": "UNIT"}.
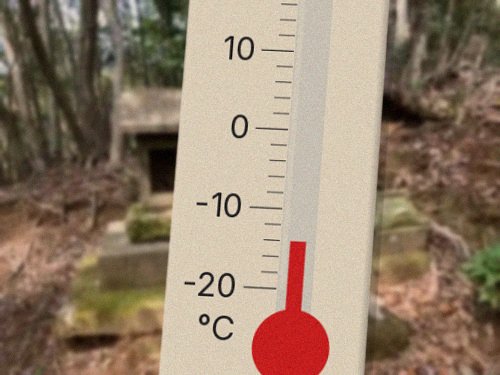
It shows {"value": -14, "unit": "°C"}
